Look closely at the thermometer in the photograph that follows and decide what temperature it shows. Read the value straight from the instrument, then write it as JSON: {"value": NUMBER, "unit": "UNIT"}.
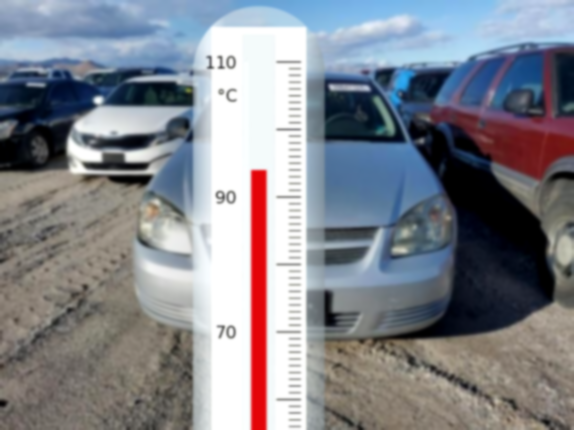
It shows {"value": 94, "unit": "°C"}
